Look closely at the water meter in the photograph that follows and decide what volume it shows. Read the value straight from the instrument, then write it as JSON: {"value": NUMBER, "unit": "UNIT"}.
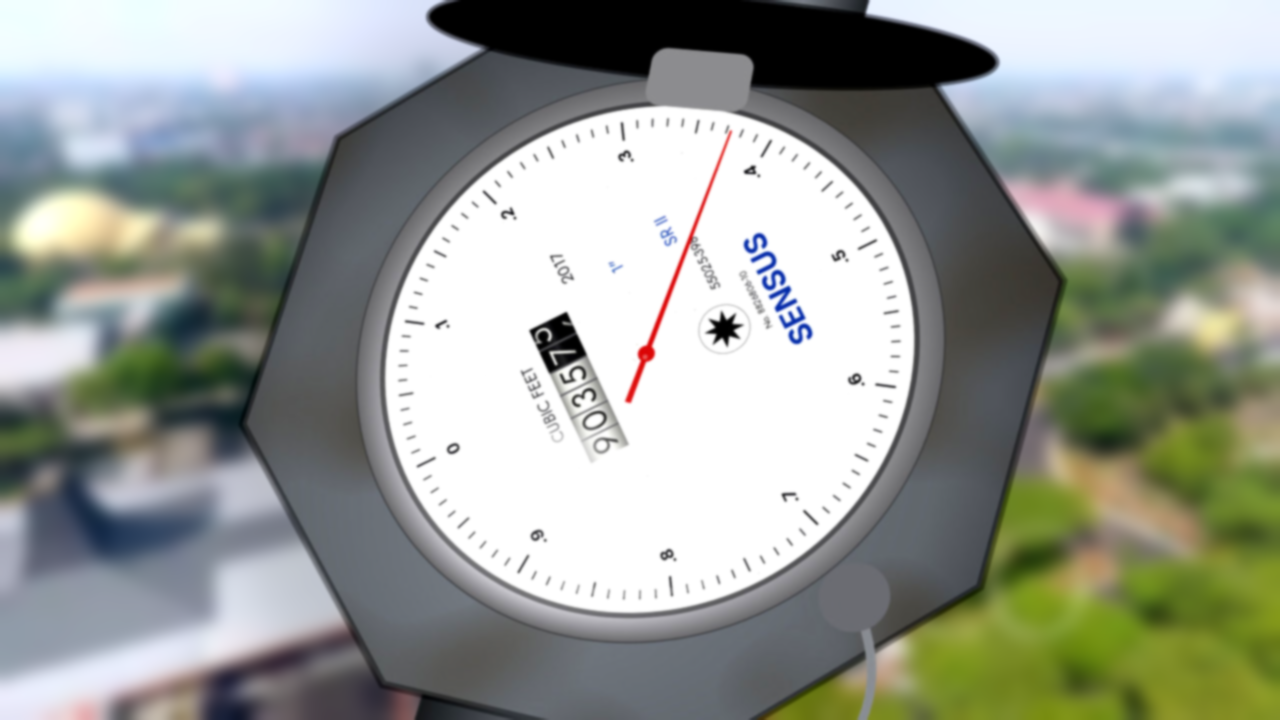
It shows {"value": 903575.37, "unit": "ft³"}
